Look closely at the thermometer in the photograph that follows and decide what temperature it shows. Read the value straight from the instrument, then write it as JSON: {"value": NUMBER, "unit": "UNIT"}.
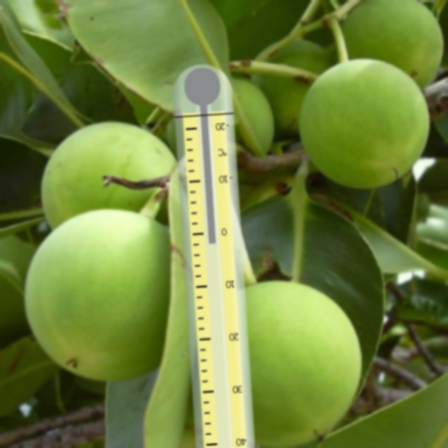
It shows {"value": 2, "unit": "°C"}
